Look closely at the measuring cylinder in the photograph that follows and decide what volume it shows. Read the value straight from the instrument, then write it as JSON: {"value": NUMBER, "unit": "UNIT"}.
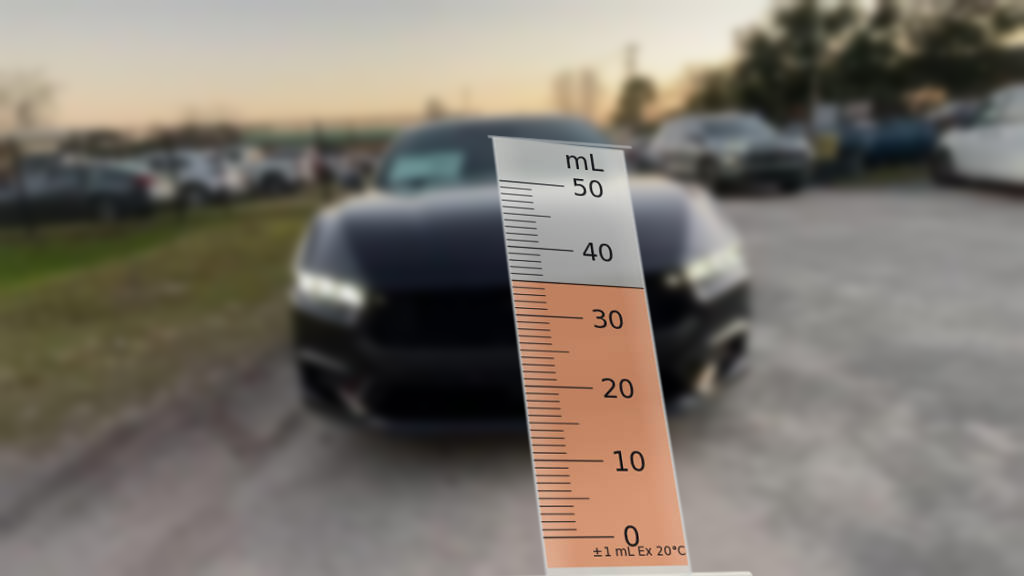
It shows {"value": 35, "unit": "mL"}
